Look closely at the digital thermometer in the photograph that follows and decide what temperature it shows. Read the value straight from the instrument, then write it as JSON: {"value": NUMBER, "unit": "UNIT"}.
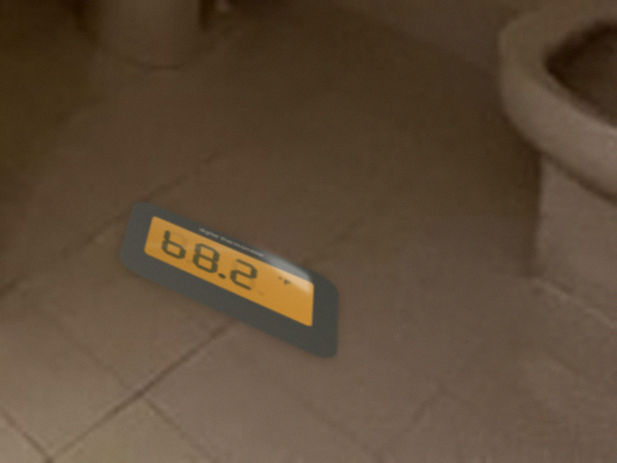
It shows {"value": 68.2, "unit": "°F"}
